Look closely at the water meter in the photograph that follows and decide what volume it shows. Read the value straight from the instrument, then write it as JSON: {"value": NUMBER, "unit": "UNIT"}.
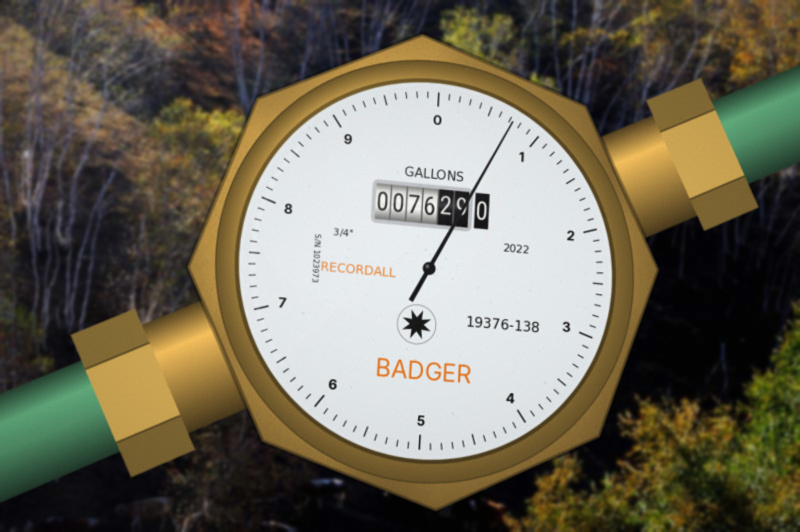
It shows {"value": 76290.7, "unit": "gal"}
